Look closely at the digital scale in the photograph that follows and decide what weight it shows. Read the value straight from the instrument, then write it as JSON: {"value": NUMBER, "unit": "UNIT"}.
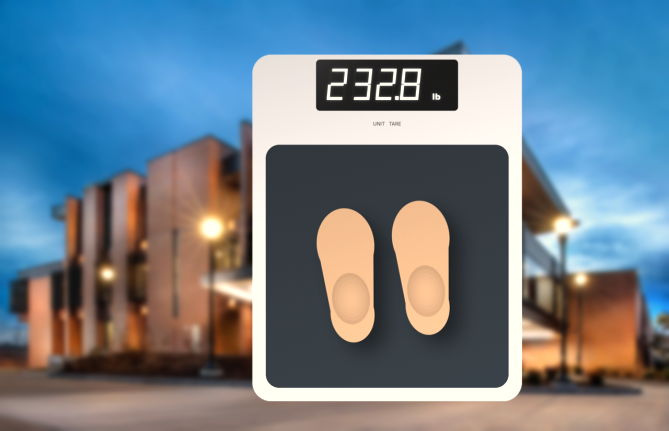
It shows {"value": 232.8, "unit": "lb"}
